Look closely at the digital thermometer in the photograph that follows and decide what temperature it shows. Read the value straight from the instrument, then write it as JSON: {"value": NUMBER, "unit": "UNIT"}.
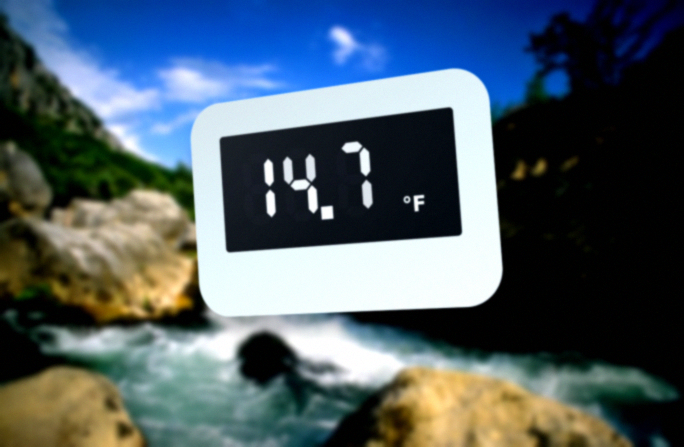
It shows {"value": 14.7, "unit": "°F"}
